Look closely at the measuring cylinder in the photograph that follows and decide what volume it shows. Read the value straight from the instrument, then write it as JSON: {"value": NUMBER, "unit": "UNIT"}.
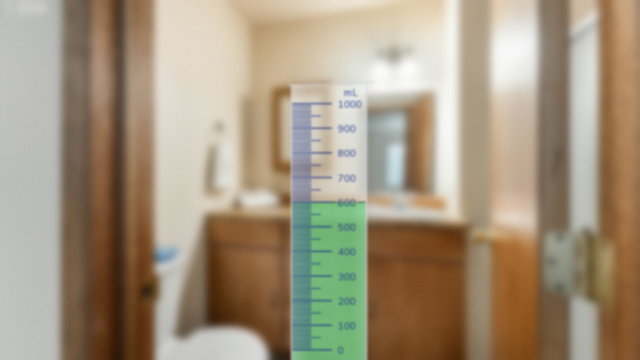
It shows {"value": 600, "unit": "mL"}
